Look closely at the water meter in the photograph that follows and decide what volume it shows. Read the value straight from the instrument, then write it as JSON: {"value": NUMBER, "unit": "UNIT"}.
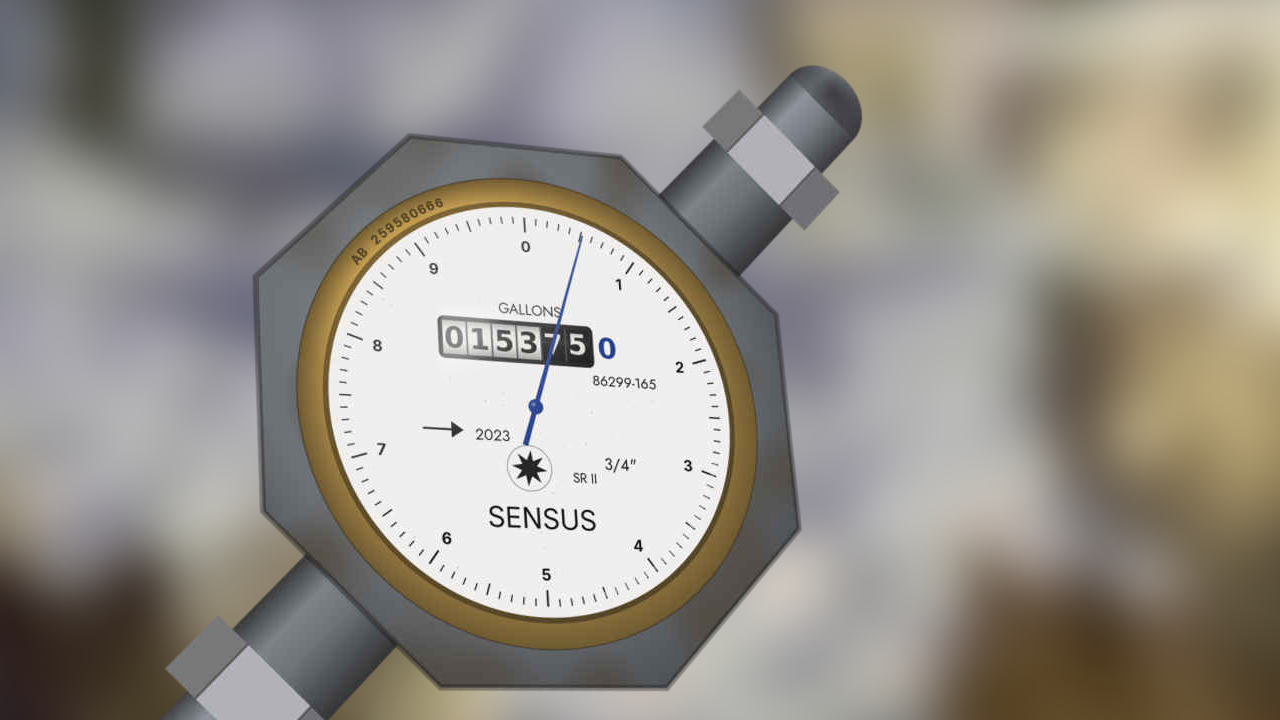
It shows {"value": 153750.5, "unit": "gal"}
